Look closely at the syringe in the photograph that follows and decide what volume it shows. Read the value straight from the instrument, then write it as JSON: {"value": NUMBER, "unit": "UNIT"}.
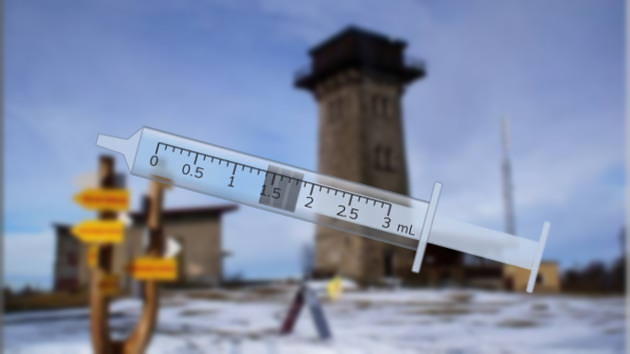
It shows {"value": 1.4, "unit": "mL"}
